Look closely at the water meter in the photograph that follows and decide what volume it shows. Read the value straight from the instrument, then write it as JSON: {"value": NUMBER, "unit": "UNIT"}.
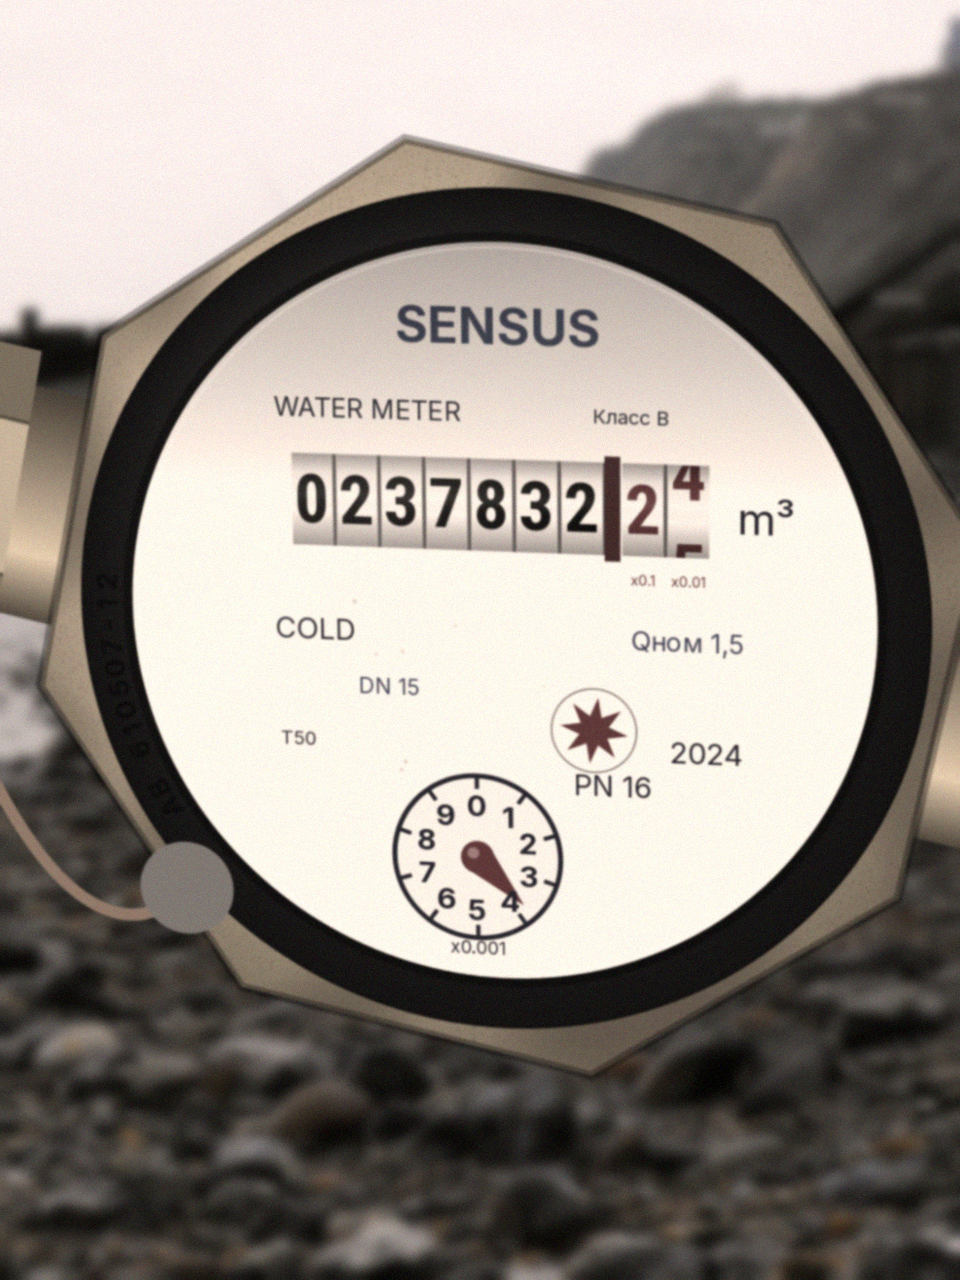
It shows {"value": 237832.243, "unit": "m³"}
